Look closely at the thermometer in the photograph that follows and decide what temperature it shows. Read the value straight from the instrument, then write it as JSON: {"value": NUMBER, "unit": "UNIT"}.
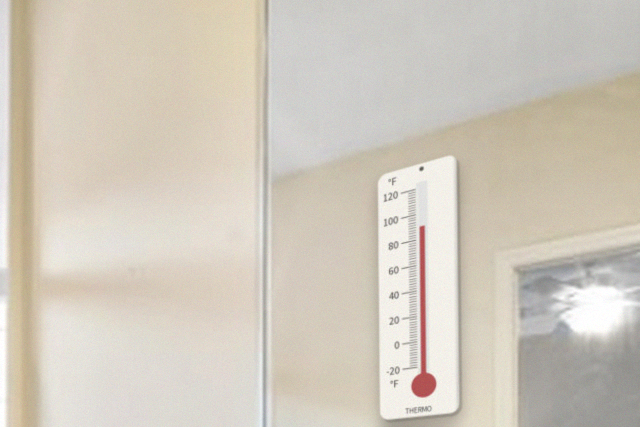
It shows {"value": 90, "unit": "°F"}
